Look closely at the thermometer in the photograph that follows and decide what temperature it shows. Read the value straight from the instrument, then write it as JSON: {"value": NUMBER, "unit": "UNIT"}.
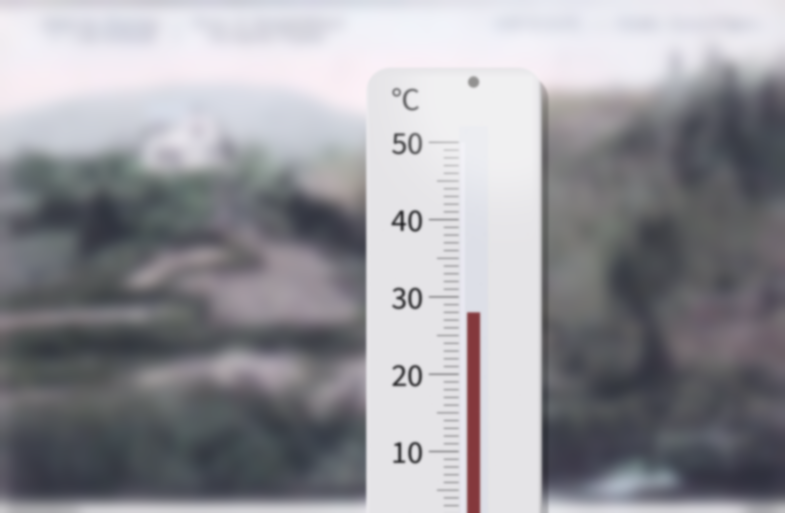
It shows {"value": 28, "unit": "°C"}
